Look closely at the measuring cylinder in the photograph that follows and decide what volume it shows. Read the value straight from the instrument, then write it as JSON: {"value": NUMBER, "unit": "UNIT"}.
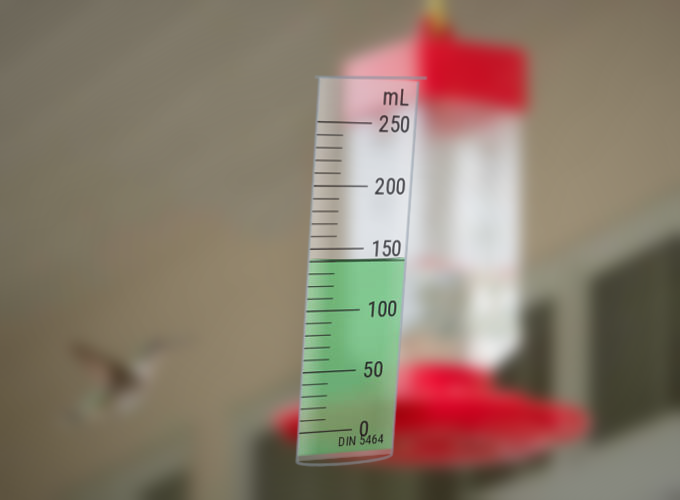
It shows {"value": 140, "unit": "mL"}
